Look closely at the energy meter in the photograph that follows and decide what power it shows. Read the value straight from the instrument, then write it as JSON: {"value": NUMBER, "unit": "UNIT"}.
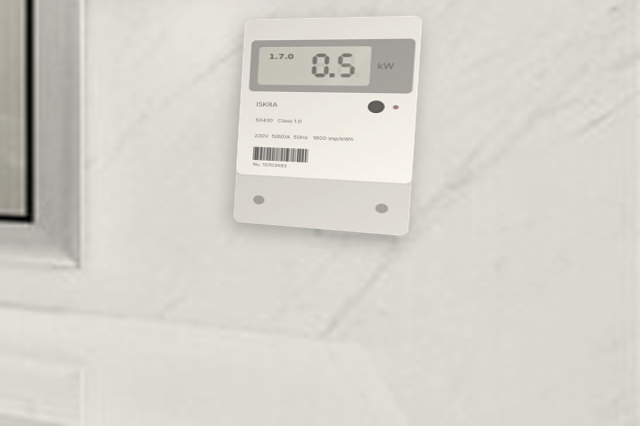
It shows {"value": 0.5, "unit": "kW"}
